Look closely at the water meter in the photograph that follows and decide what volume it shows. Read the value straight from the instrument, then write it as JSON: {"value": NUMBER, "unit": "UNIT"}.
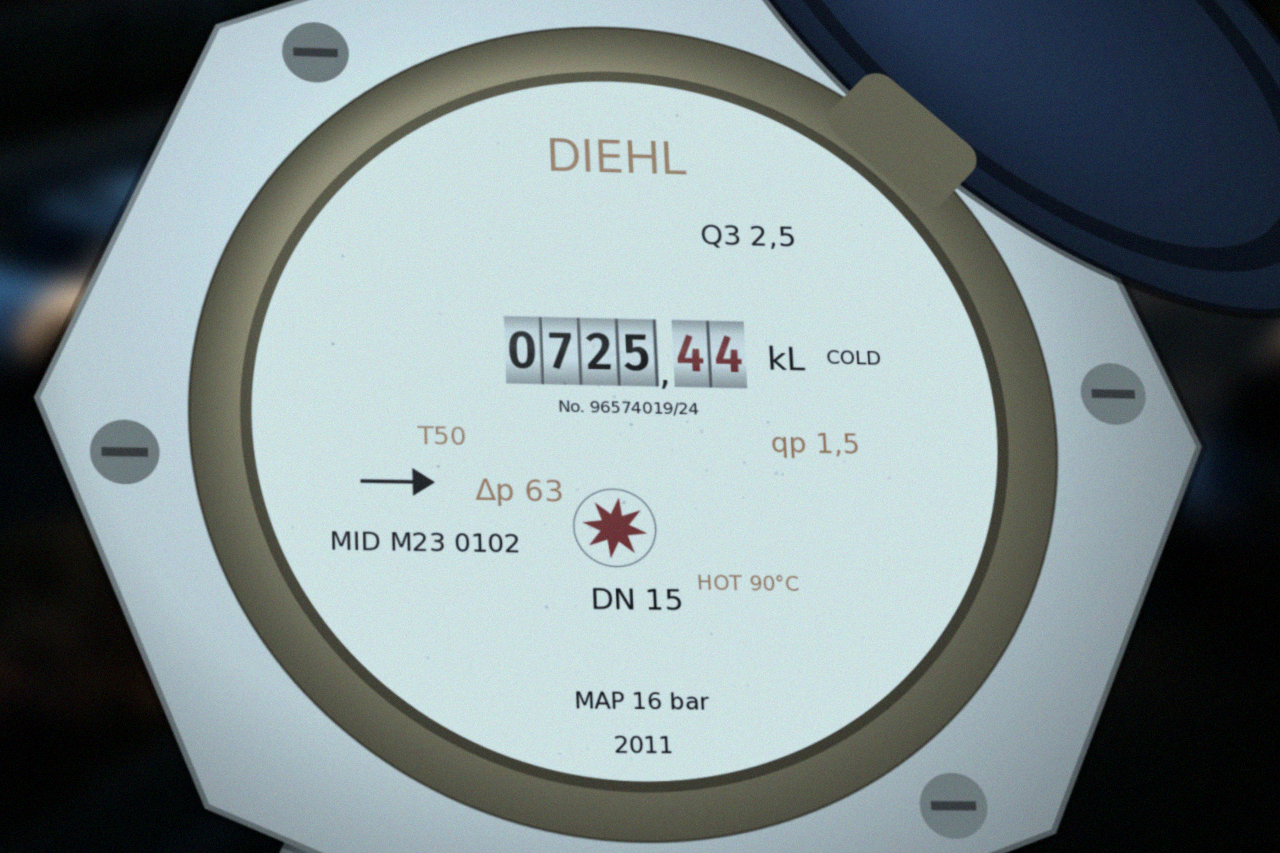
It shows {"value": 725.44, "unit": "kL"}
